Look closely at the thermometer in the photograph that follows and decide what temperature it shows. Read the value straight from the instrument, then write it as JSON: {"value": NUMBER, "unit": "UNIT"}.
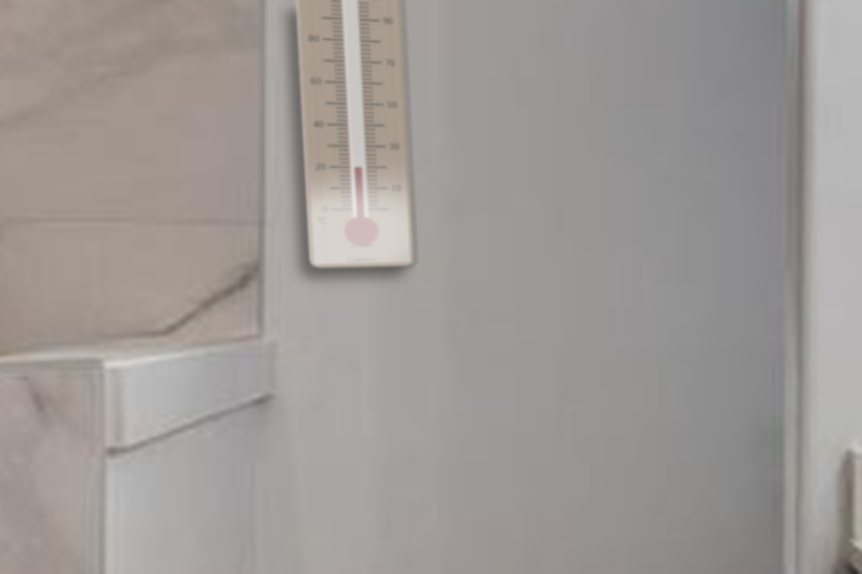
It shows {"value": 20, "unit": "°C"}
